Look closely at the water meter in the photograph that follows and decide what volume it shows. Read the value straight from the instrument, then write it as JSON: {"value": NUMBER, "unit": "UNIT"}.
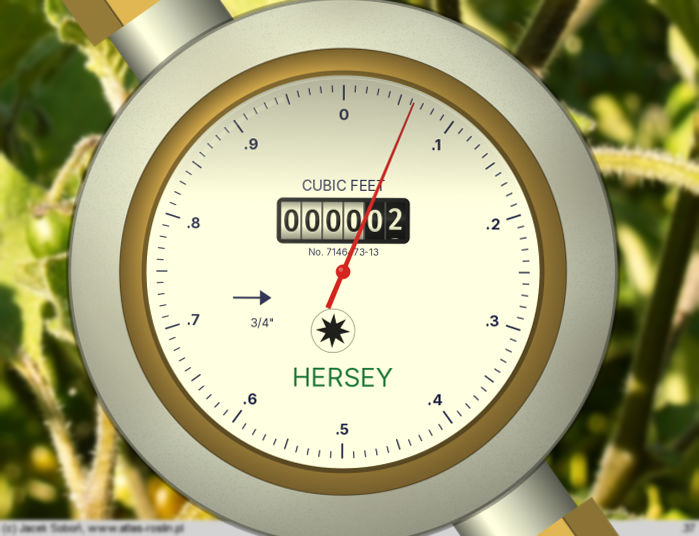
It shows {"value": 2.06, "unit": "ft³"}
